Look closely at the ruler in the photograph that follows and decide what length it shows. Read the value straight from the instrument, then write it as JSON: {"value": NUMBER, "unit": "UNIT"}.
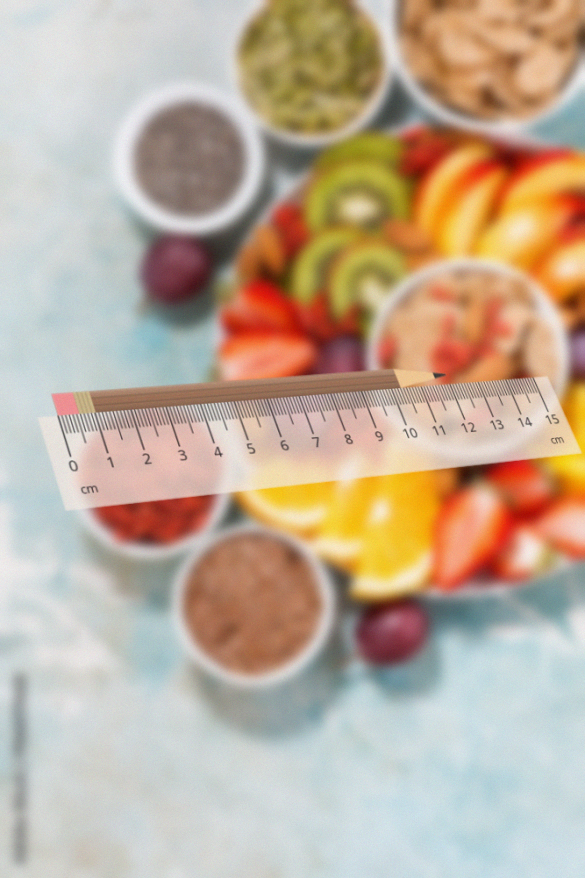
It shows {"value": 12, "unit": "cm"}
